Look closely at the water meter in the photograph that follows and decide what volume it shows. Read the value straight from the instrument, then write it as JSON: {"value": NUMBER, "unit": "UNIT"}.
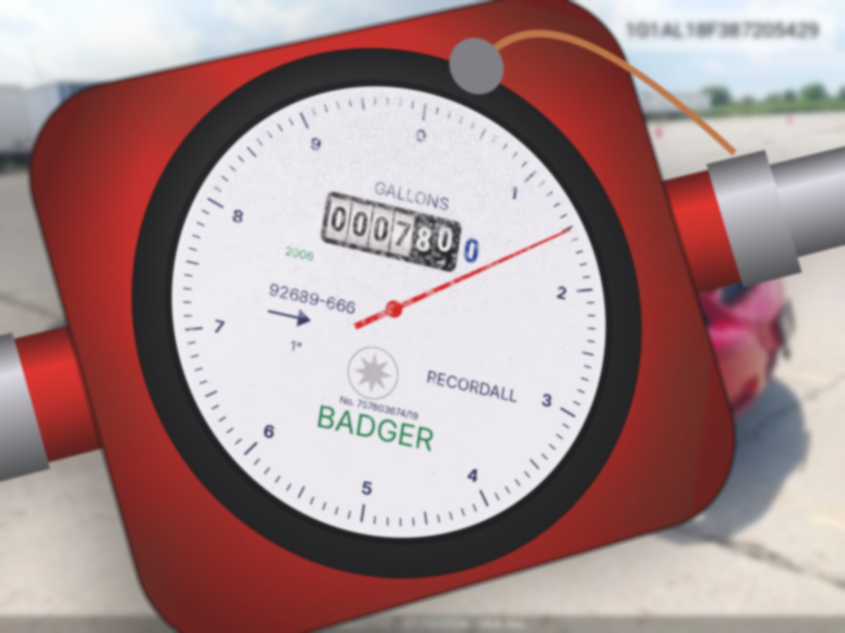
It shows {"value": 7801.5, "unit": "gal"}
